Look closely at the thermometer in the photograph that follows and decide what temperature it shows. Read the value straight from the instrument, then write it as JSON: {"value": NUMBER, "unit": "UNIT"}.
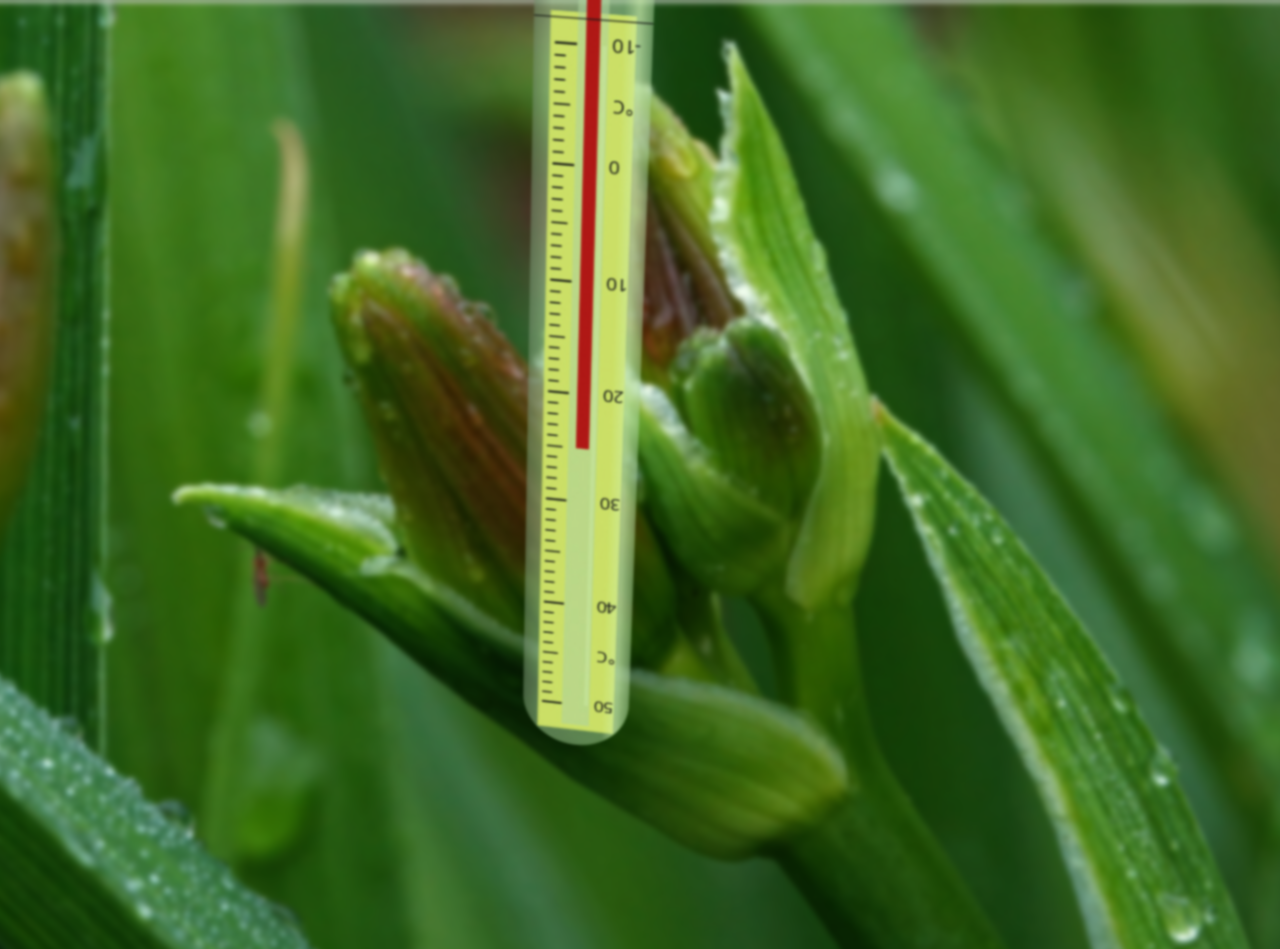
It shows {"value": 25, "unit": "°C"}
